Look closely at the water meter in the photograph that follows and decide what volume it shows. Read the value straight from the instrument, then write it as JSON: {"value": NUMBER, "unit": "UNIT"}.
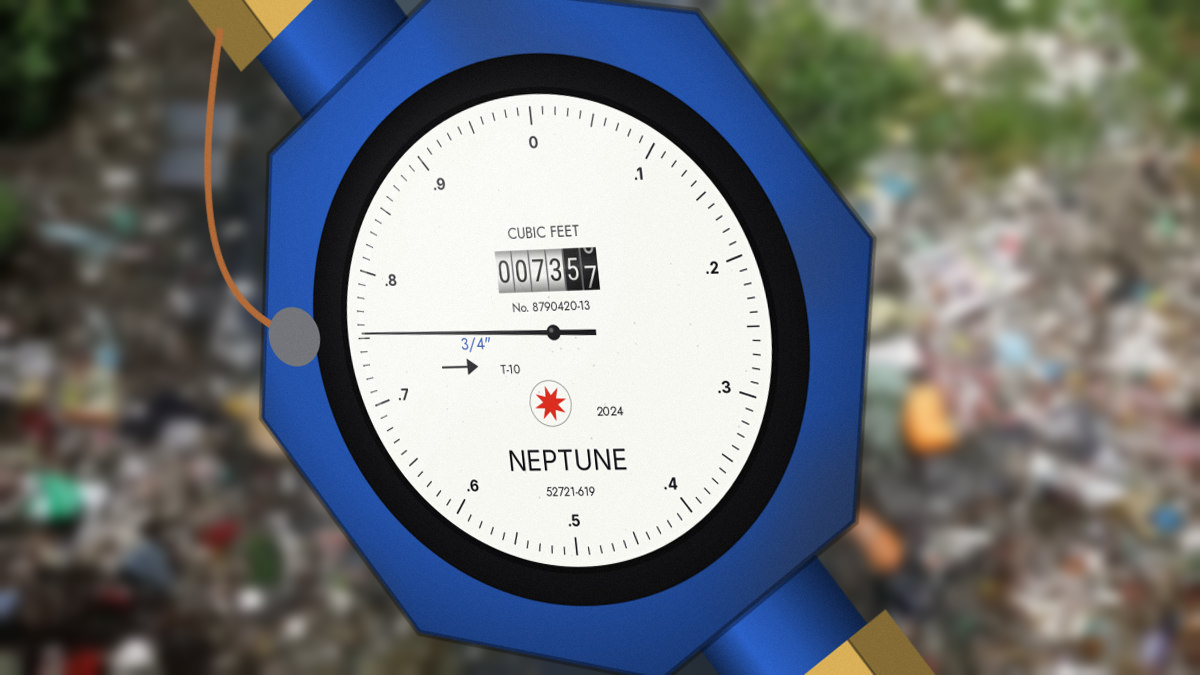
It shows {"value": 7356.75, "unit": "ft³"}
